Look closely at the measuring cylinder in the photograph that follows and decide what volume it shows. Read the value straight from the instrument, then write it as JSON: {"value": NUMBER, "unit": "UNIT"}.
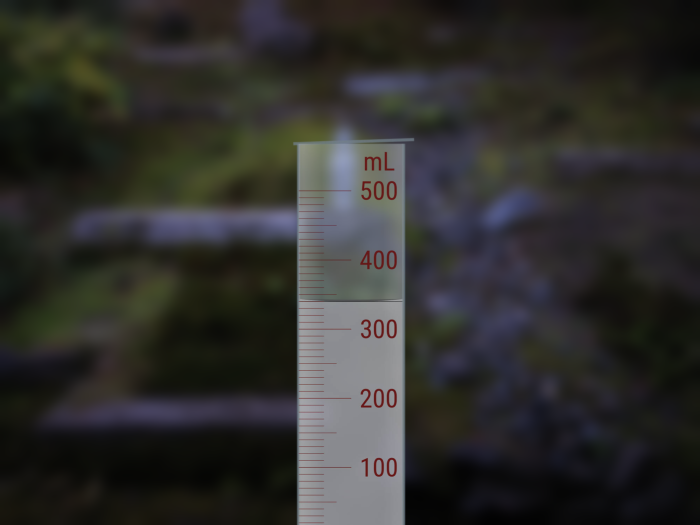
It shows {"value": 340, "unit": "mL"}
